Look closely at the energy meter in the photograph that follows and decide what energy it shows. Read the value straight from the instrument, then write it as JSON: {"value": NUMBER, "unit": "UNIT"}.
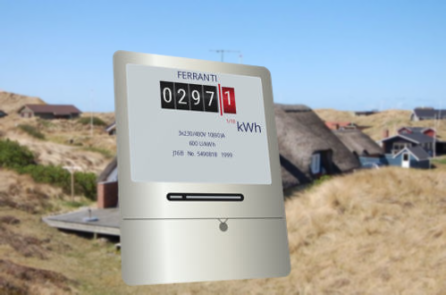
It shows {"value": 297.1, "unit": "kWh"}
